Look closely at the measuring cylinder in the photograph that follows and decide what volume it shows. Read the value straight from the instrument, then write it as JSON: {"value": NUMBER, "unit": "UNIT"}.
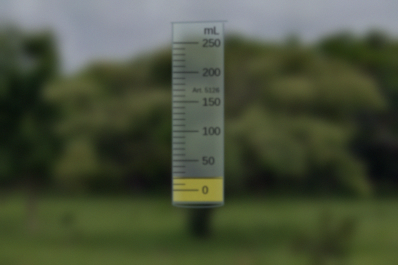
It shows {"value": 20, "unit": "mL"}
